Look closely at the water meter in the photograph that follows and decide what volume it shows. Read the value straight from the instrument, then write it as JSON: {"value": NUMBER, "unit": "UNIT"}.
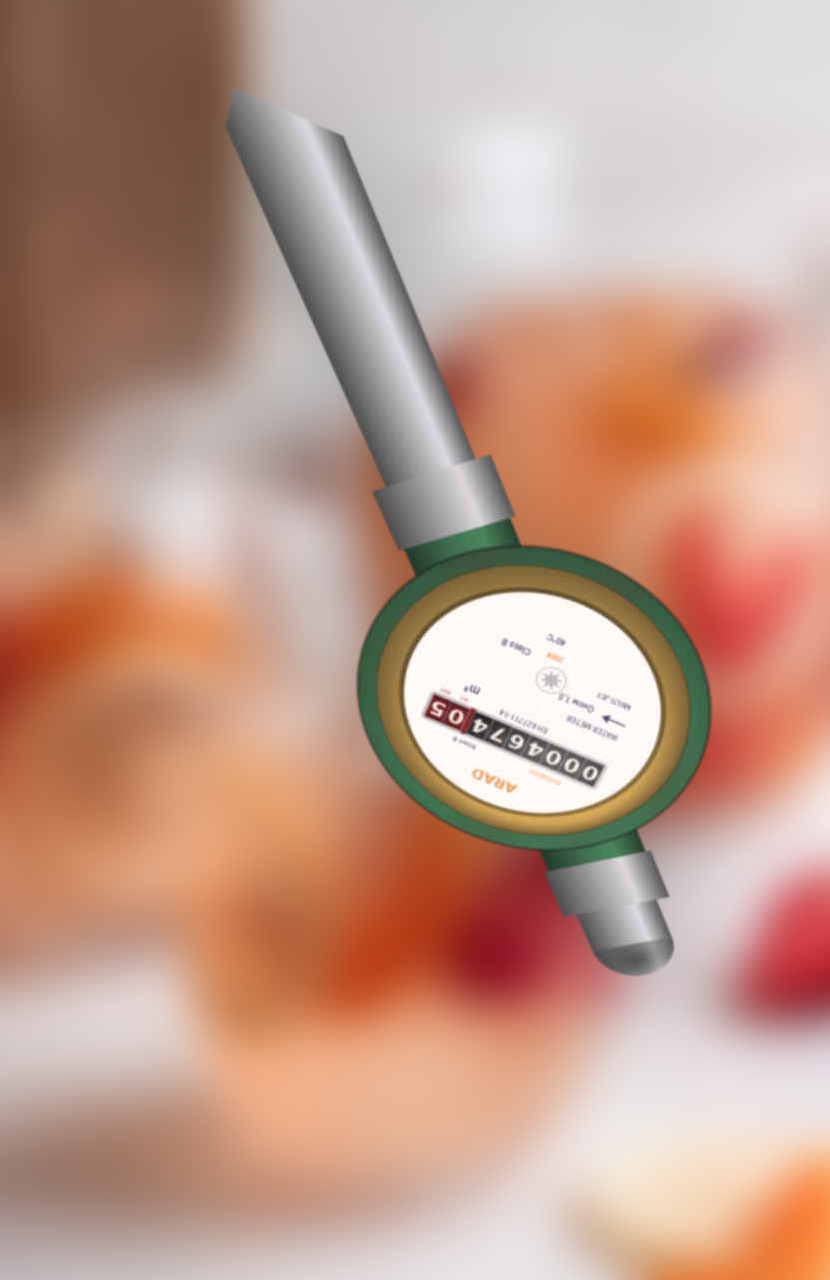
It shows {"value": 4674.05, "unit": "m³"}
